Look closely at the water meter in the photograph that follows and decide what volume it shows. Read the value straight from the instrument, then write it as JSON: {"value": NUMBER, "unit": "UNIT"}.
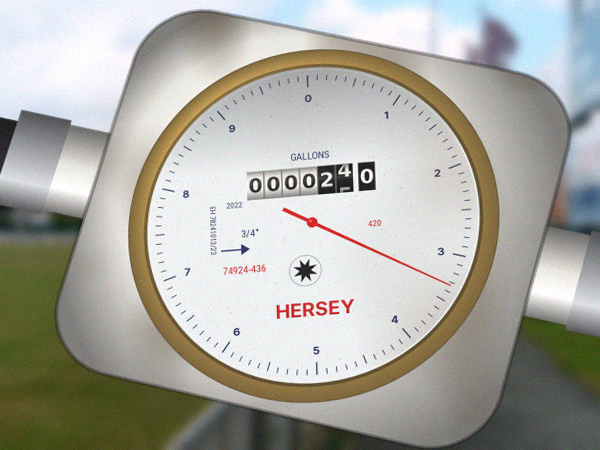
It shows {"value": 243.3, "unit": "gal"}
